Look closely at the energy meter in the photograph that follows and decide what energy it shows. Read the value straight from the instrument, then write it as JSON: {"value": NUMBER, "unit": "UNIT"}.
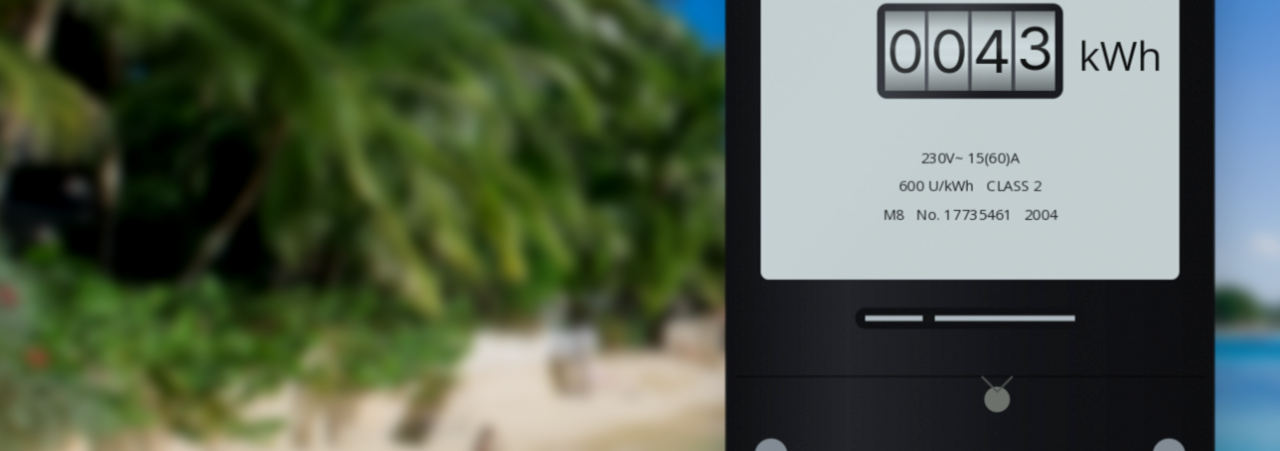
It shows {"value": 43, "unit": "kWh"}
